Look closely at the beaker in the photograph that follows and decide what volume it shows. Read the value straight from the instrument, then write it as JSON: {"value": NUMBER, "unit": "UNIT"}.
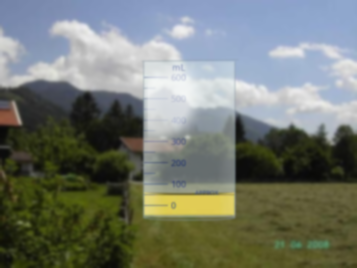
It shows {"value": 50, "unit": "mL"}
